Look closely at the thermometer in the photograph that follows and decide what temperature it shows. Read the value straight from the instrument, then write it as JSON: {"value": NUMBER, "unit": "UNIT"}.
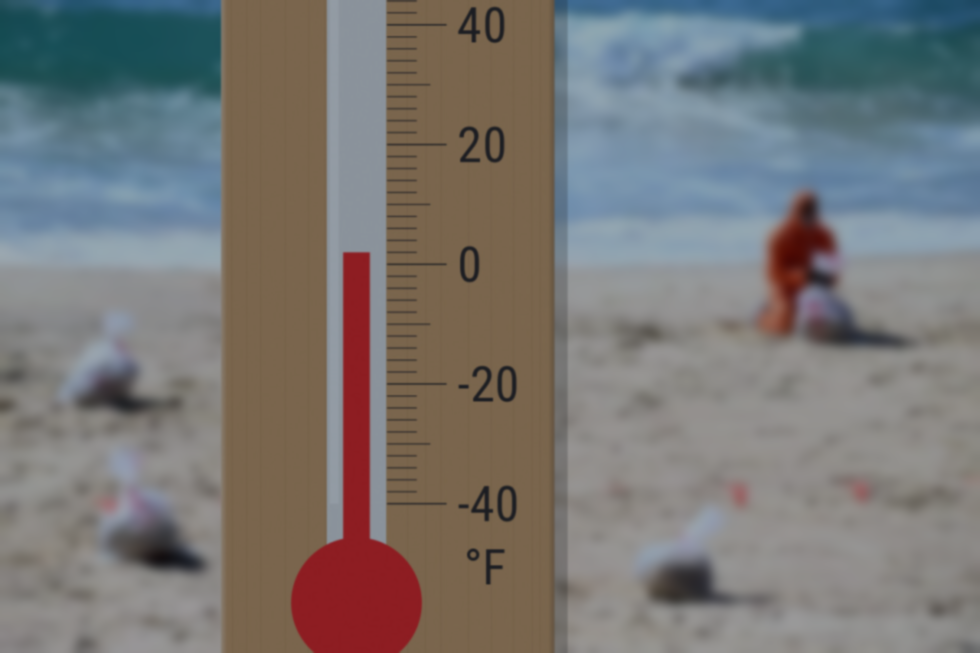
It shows {"value": 2, "unit": "°F"}
